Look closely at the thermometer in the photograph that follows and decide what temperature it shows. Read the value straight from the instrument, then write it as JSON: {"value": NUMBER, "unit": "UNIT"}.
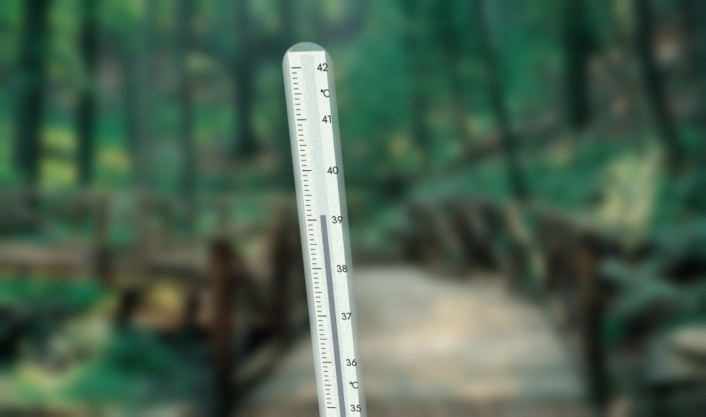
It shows {"value": 39.1, "unit": "°C"}
